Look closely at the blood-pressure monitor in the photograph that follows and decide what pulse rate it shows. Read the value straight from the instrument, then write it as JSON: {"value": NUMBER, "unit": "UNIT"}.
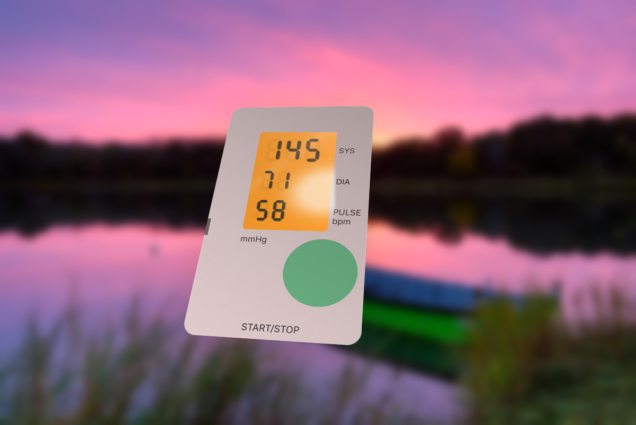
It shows {"value": 58, "unit": "bpm"}
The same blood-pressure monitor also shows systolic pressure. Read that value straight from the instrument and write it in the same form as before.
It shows {"value": 145, "unit": "mmHg"}
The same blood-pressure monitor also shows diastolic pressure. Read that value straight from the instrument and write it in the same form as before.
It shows {"value": 71, "unit": "mmHg"}
